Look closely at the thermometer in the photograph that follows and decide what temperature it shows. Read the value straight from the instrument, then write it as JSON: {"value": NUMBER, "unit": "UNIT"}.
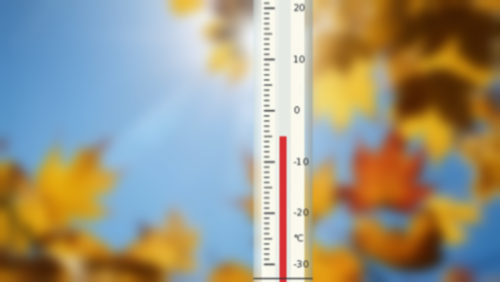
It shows {"value": -5, "unit": "°C"}
